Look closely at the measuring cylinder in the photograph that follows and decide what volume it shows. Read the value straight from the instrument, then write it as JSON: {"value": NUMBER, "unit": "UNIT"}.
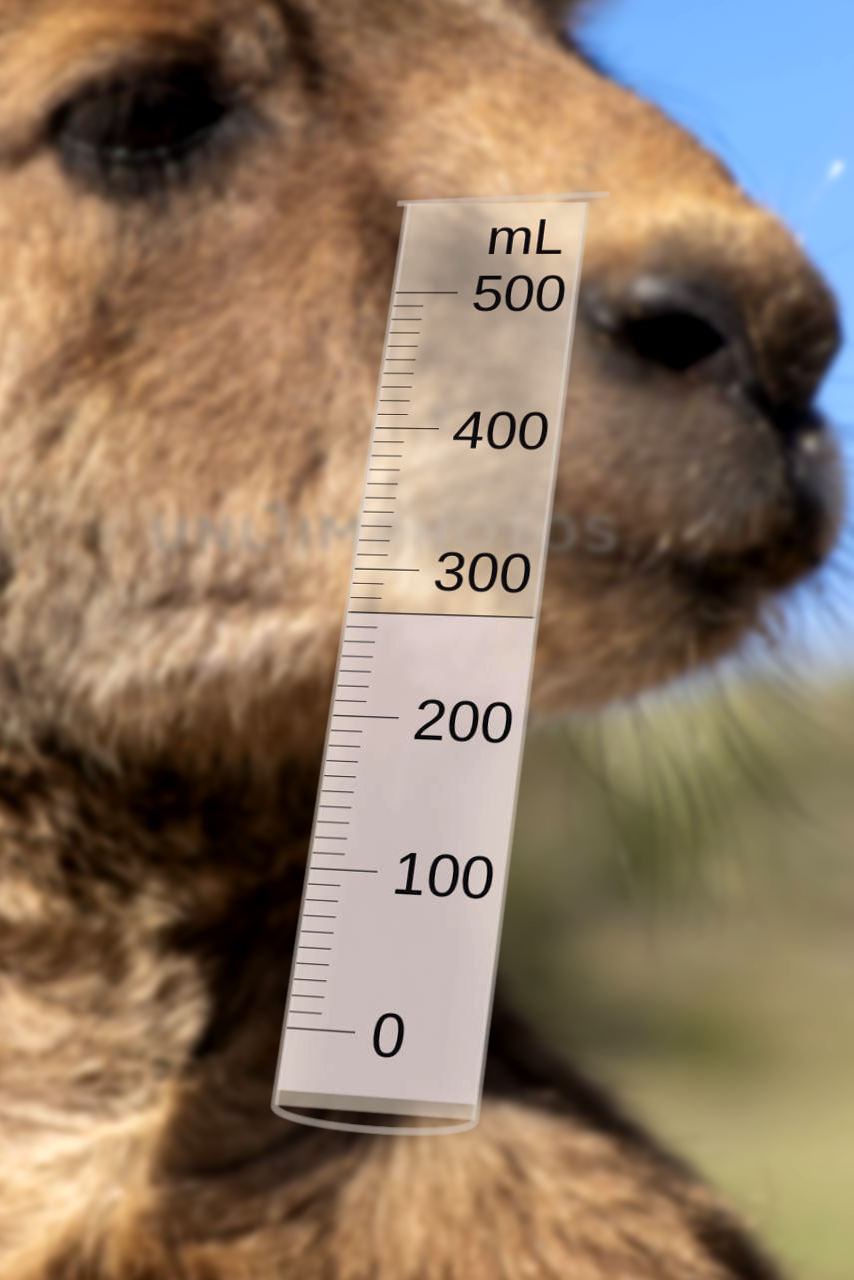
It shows {"value": 270, "unit": "mL"}
